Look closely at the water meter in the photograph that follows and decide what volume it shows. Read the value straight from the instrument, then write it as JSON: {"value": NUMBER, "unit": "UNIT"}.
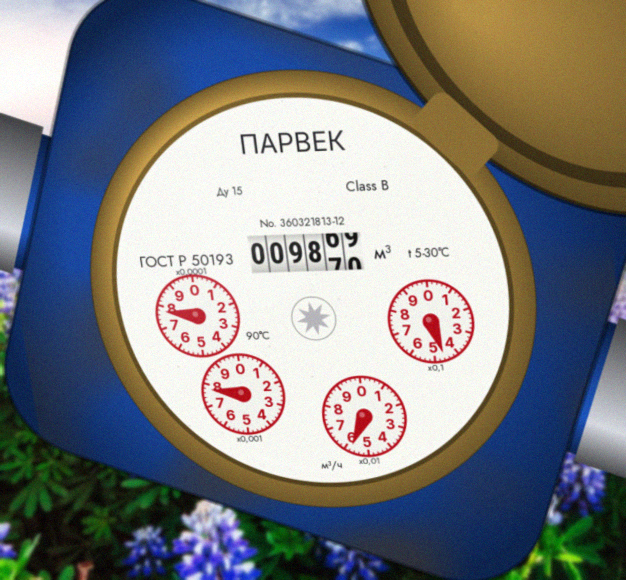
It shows {"value": 9869.4577, "unit": "m³"}
